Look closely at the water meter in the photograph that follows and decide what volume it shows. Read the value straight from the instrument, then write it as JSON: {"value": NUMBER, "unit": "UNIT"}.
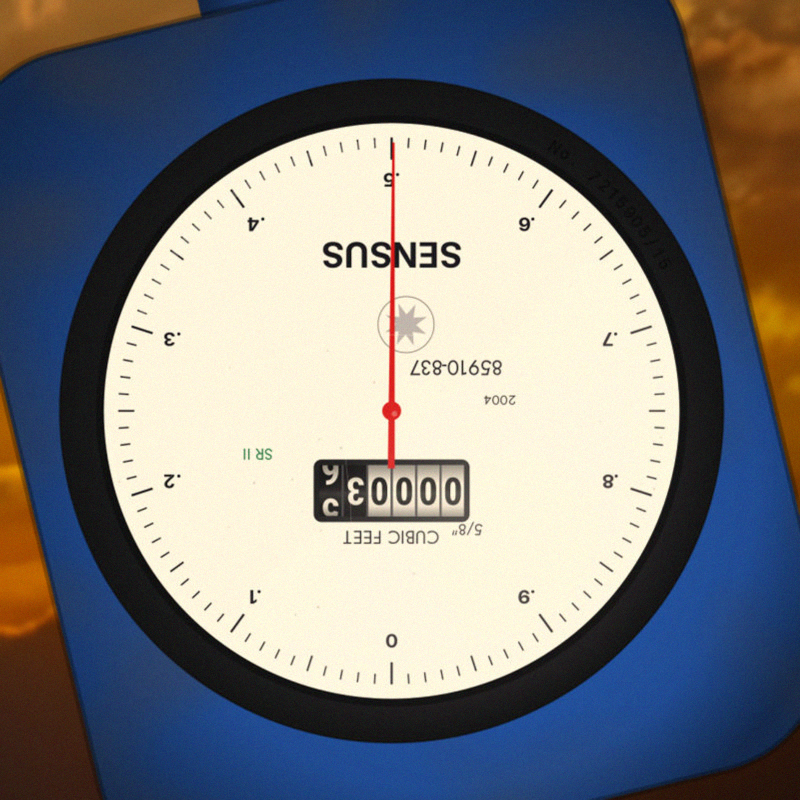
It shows {"value": 35.50, "unit": "ft³"}
